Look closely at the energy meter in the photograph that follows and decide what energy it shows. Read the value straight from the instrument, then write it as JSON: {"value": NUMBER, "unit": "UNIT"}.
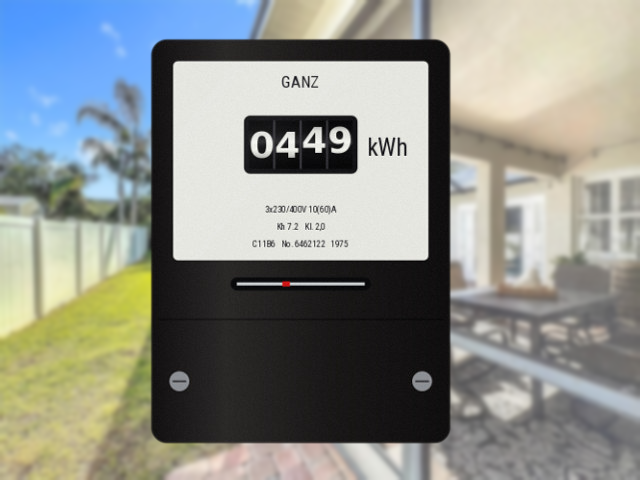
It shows {"value": 449, "unit": "kWh"}
